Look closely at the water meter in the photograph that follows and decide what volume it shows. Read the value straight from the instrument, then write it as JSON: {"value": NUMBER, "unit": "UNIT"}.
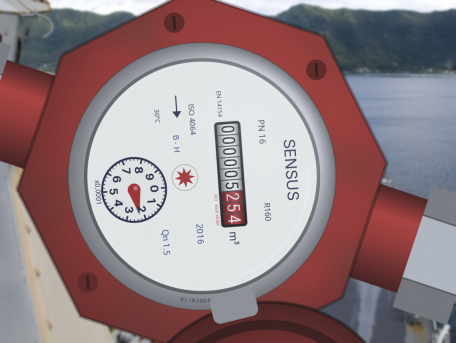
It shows {"value": 5.2542, "unit": "m³"}
